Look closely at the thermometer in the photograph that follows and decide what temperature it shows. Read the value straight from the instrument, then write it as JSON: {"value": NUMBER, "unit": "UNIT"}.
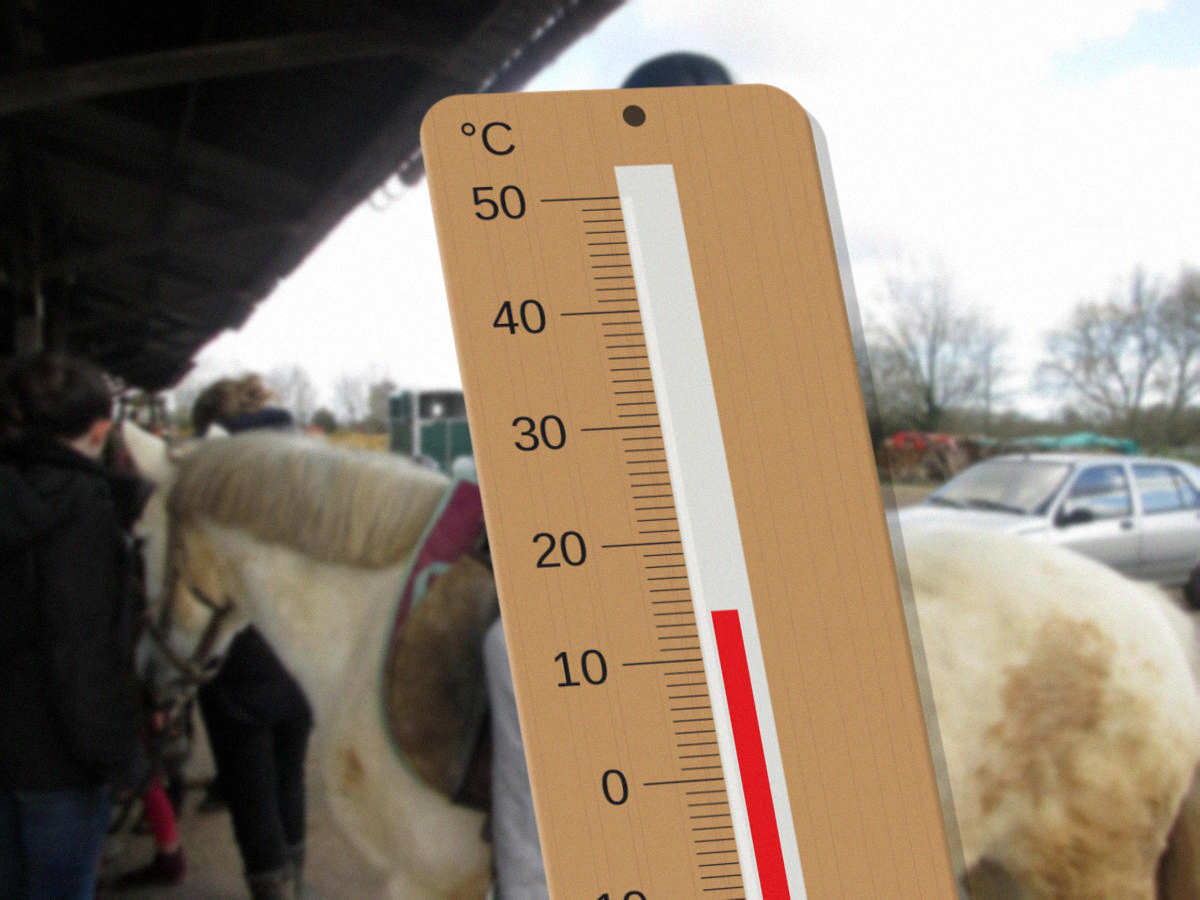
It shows {"value": 14, "unit": "°C"}
